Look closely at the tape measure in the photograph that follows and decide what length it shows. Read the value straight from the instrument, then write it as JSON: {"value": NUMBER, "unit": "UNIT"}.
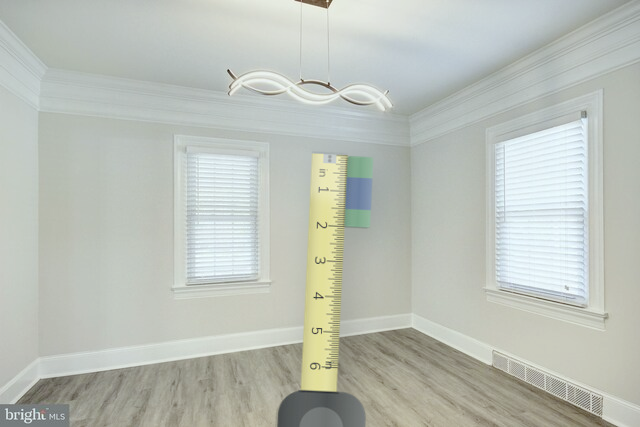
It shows {"value": 2, "unit": "in"}
